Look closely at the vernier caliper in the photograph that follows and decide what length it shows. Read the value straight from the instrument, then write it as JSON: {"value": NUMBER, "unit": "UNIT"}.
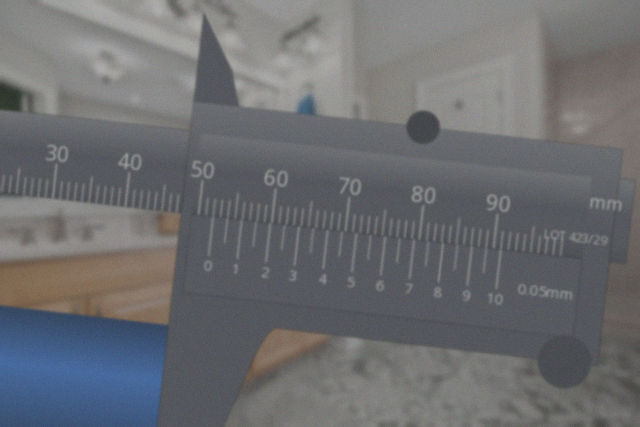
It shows {"value": 52.0, "unit": "mm"}
